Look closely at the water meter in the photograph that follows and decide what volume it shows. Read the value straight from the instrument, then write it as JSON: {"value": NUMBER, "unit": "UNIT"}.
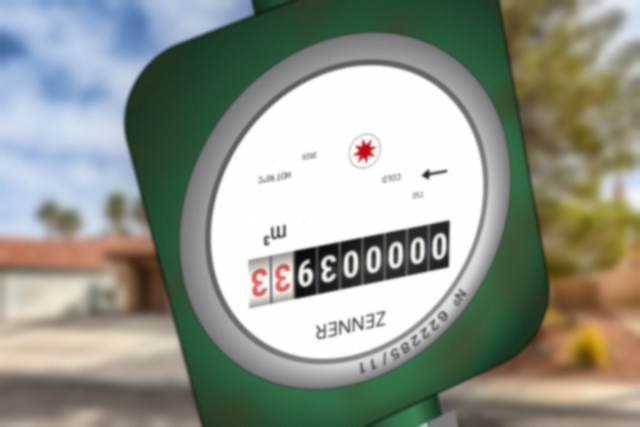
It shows {"value": 39.33, "unit": "m³"}
